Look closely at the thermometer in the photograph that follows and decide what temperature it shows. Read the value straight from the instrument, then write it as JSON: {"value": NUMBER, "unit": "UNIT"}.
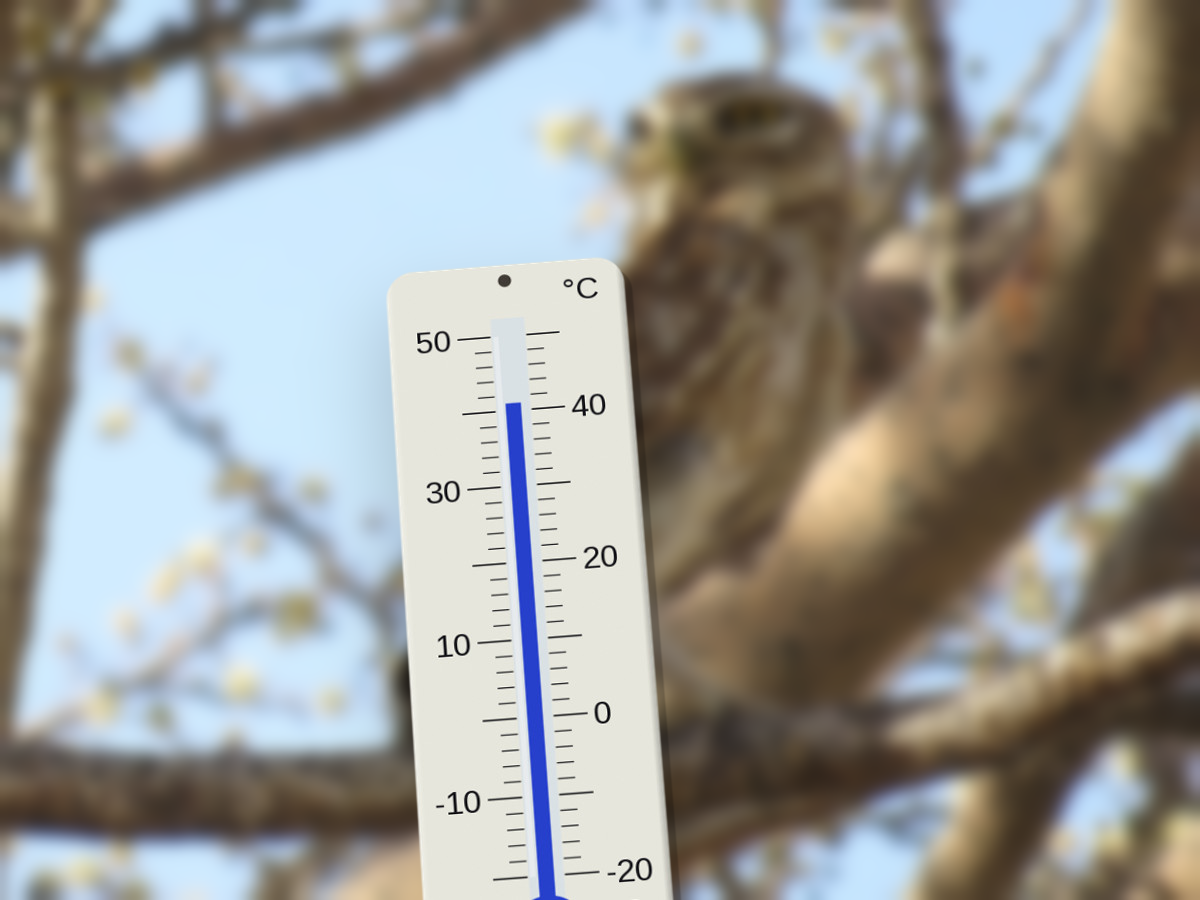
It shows {"value": 41, "unit": "°C"}
